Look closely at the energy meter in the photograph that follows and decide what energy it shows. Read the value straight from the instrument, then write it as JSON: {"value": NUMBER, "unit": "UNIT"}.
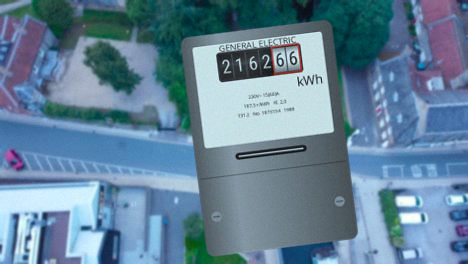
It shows {"value": 2162.66, "unit": "kWh"}
